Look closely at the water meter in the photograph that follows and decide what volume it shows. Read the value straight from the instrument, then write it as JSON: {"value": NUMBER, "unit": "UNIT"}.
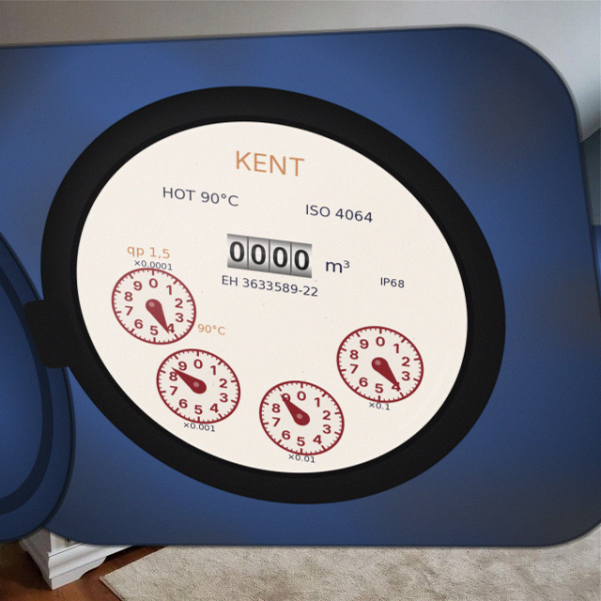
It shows {"value": 0.3884, "unit": "m³"}
